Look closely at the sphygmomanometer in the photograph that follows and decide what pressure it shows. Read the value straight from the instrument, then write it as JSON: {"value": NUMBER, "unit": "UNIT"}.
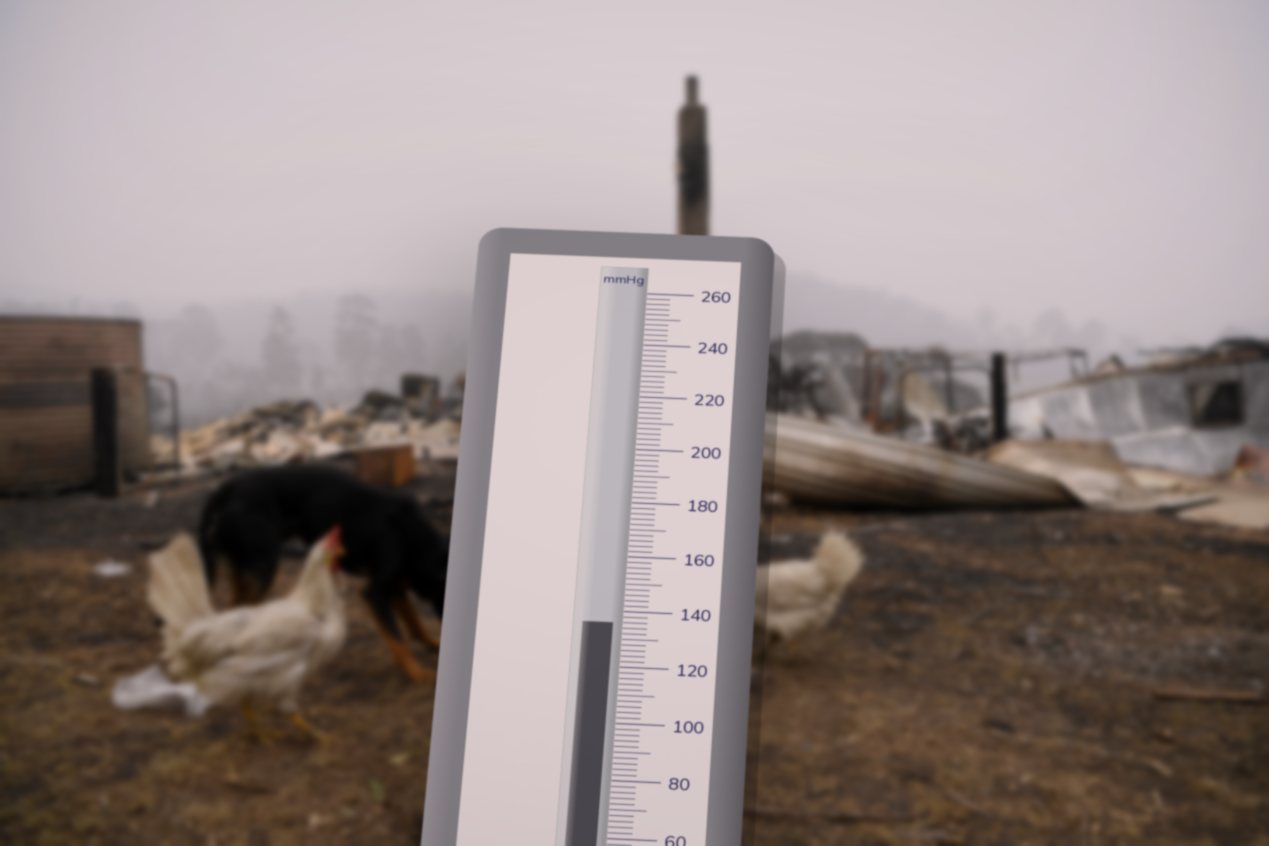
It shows {"value": 136, "unit": "mmHg"}
